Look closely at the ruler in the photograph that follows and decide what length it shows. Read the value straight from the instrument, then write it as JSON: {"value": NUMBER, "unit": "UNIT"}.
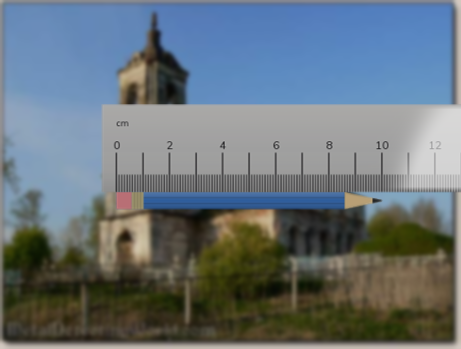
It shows {"value": 10, "unit": "cm"}
